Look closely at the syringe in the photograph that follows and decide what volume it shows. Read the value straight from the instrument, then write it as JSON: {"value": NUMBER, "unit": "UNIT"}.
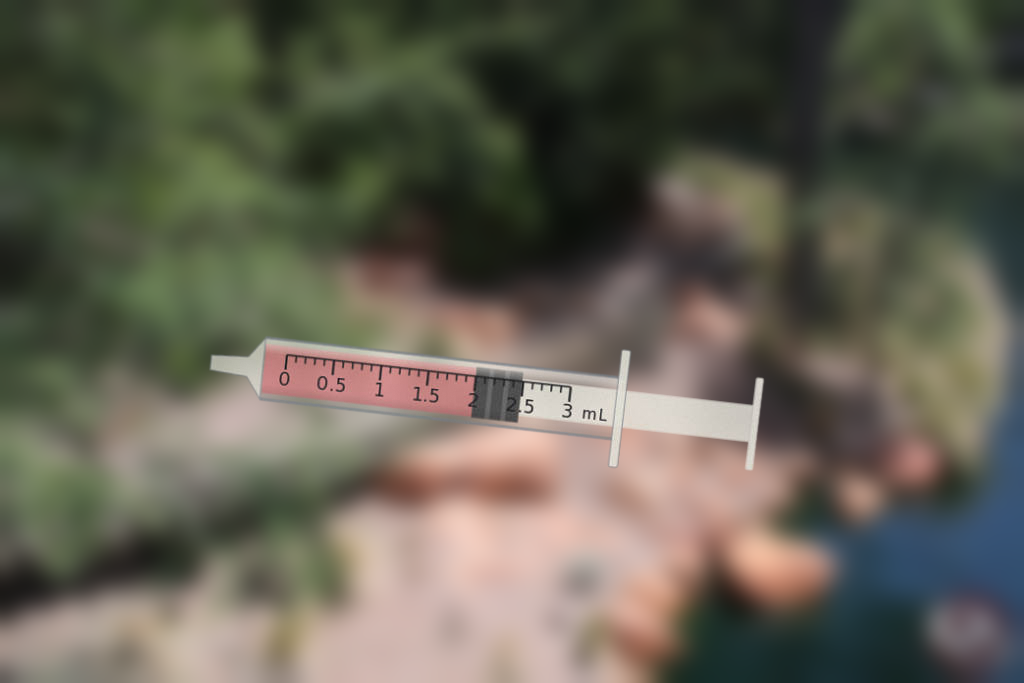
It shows {"value": 2, "unit": "mL"}
